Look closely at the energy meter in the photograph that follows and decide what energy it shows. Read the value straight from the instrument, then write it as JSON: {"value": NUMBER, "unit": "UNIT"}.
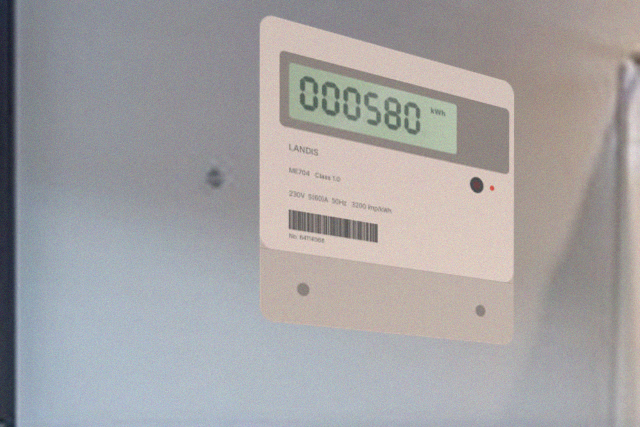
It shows {"value": 580, "unit": "kWh"}
